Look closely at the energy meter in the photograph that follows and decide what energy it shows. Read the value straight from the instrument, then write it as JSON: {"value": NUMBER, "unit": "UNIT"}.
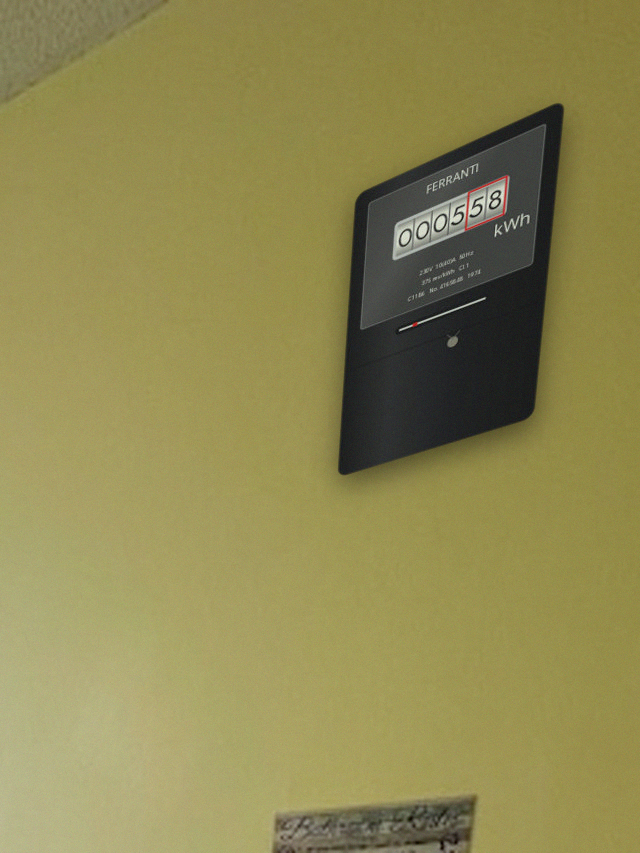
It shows {"value": 5.58, "unit": "kWh"}
